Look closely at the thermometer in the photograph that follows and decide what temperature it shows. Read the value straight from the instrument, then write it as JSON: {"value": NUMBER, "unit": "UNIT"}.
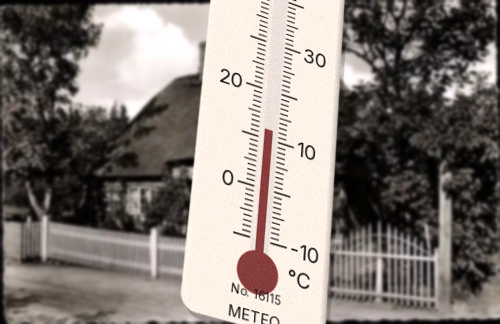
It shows {"value": 12, "unit": "°C"}
